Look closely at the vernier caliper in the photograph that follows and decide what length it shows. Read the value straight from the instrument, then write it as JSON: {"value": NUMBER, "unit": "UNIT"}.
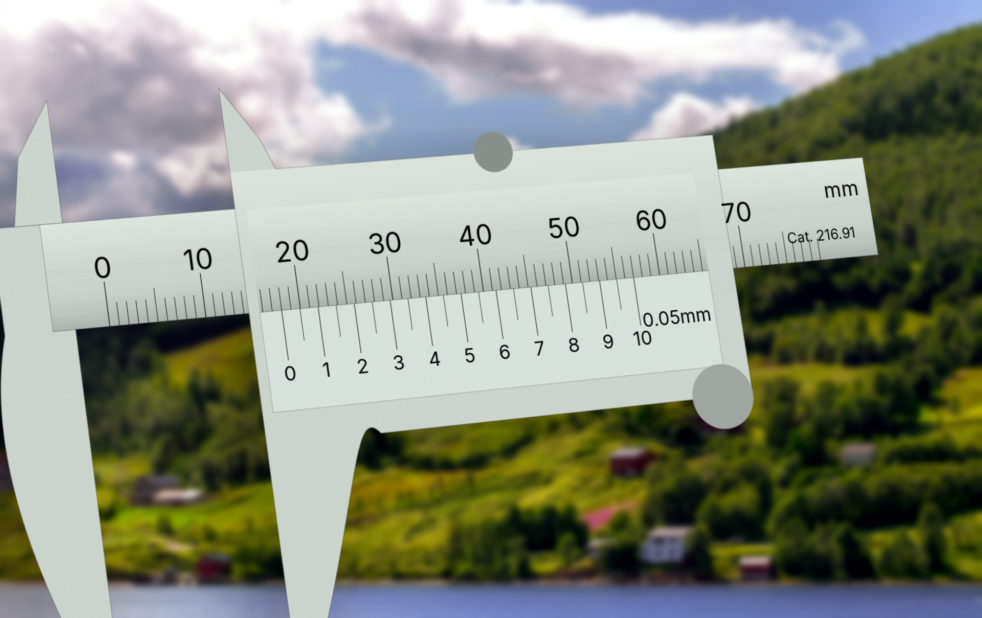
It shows {"value": 18.0, "unit": "mm"}
